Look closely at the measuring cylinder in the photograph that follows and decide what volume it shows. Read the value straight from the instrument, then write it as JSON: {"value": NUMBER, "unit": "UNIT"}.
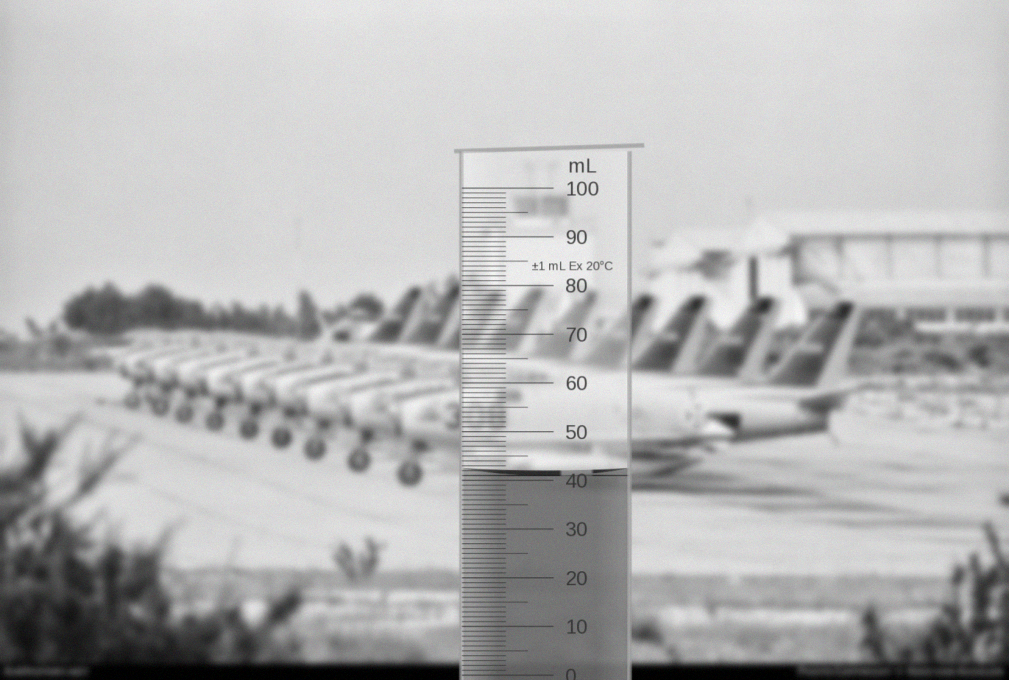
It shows {"value": 41, "unit": "mL"}
